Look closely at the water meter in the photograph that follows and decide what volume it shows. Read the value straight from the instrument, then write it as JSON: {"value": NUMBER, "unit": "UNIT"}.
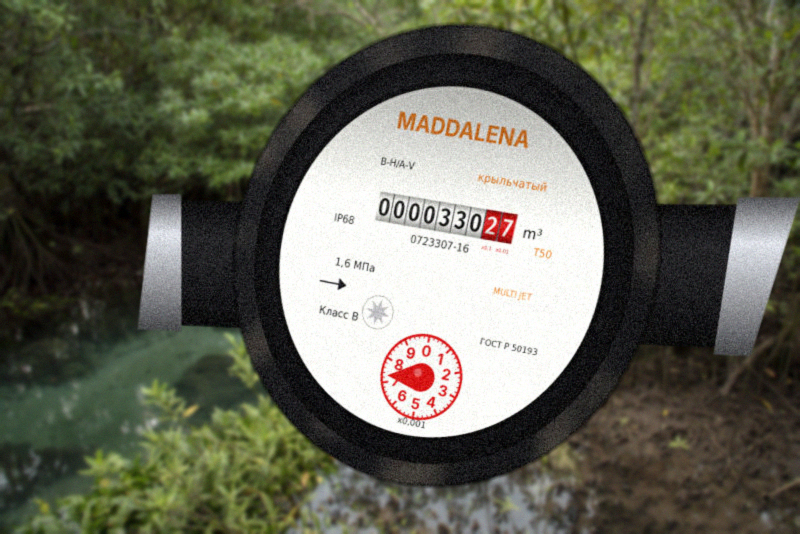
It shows {"value": 330.277, "unit": "m³"}
